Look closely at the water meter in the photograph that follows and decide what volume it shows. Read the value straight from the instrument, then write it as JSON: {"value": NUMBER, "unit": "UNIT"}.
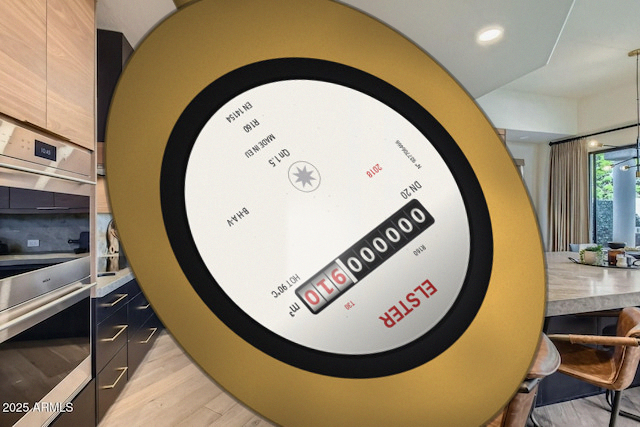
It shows {"value": 0.910, "unit": "m³"}
